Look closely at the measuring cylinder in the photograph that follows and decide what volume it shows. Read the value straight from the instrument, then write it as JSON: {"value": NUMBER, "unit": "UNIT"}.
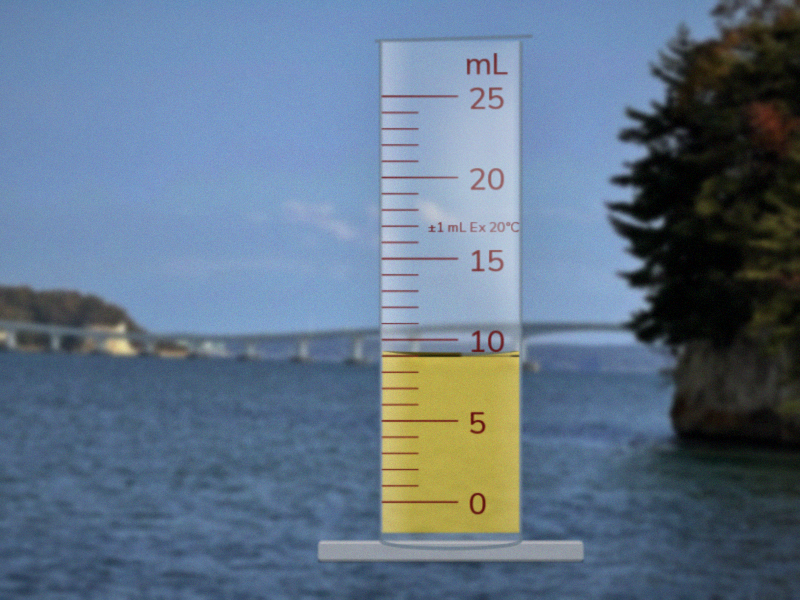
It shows {"value": 9, "unit": "mL"}
